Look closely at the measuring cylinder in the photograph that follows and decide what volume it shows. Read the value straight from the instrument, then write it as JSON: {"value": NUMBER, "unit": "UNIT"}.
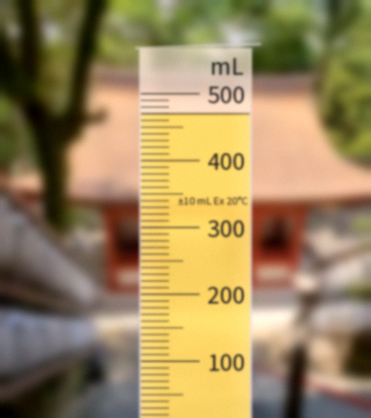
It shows {"value": 470, "unit": "mL"}
